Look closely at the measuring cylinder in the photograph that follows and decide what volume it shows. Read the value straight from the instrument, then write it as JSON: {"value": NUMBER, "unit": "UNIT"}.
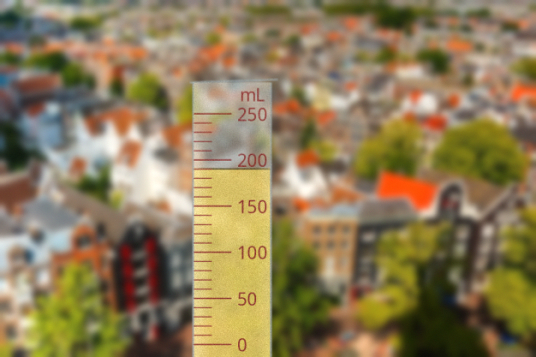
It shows {"value": 190, "unit": "mL"}
